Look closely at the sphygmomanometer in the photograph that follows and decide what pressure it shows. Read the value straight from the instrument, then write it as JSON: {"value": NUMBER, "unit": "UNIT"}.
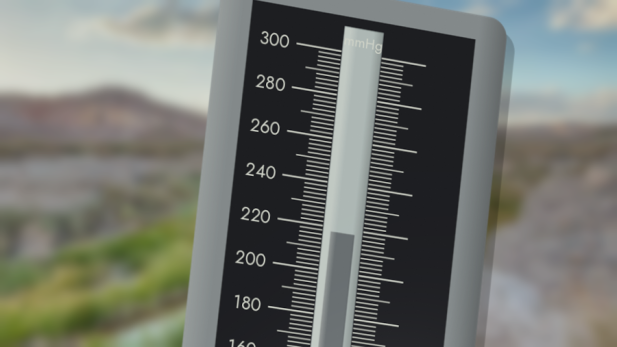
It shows {"value": 218, "unit": "mmHg"}
